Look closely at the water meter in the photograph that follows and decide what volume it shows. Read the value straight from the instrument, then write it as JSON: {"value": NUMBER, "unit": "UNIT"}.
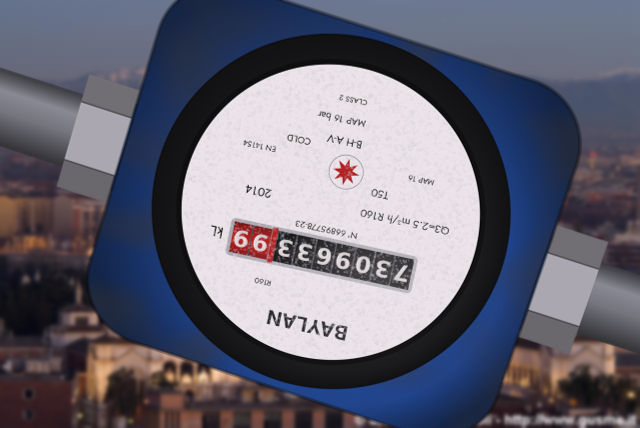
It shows {"value": 7309633.99, "unit": "kL"}
